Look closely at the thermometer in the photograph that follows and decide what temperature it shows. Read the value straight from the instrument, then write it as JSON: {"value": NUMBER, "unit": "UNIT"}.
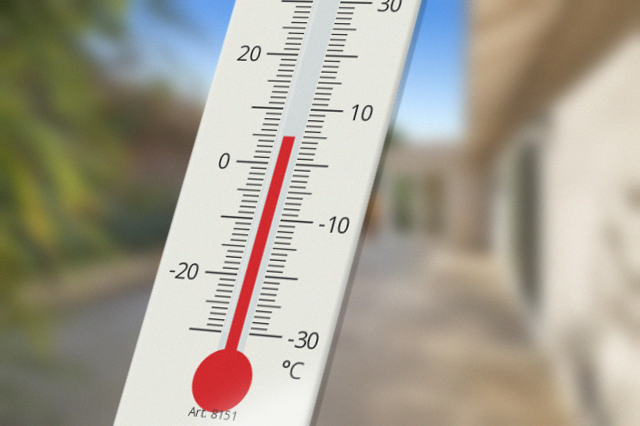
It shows {"value": 5, "unit": "°C"}
